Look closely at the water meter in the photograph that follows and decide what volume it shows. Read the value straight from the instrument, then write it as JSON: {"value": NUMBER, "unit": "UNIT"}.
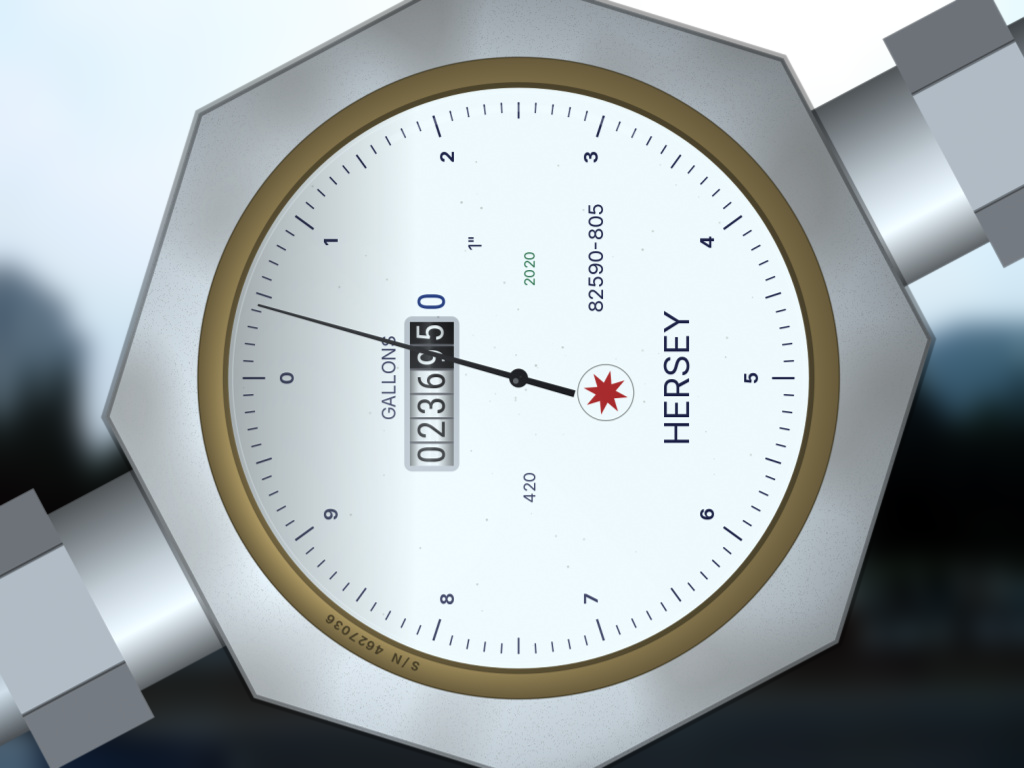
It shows {"value": 236950.4, "unit": "gal"}
